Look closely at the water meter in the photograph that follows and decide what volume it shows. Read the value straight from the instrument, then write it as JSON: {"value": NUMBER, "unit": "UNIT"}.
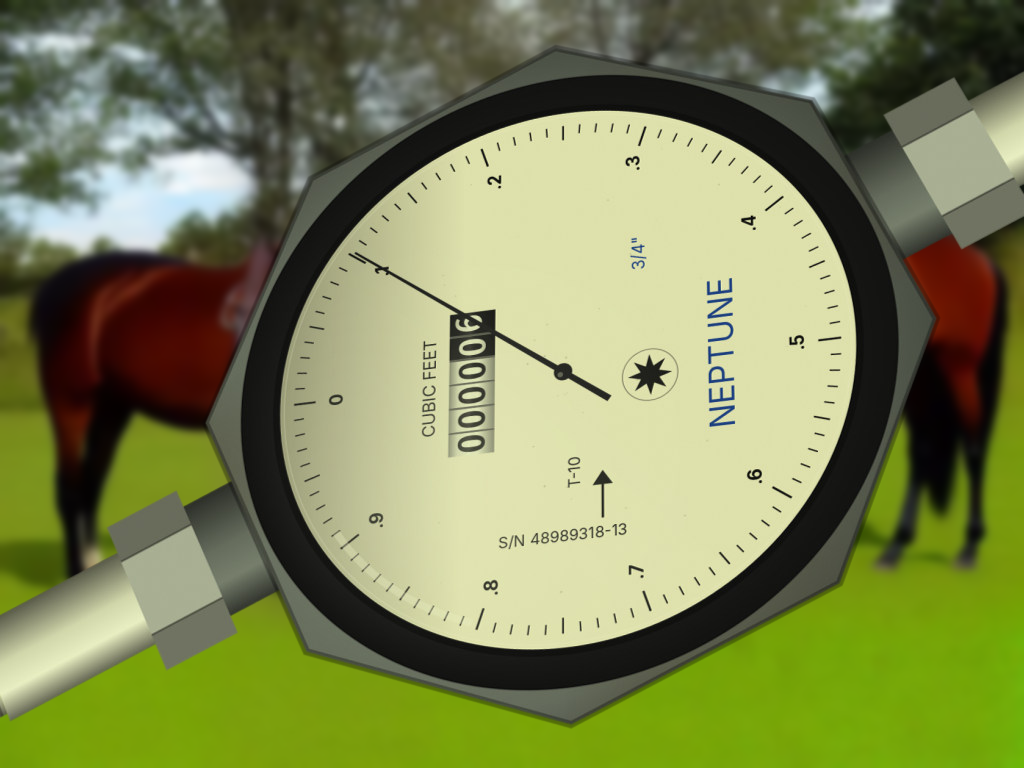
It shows {"value": 6.10, "unit": "ft³"}
